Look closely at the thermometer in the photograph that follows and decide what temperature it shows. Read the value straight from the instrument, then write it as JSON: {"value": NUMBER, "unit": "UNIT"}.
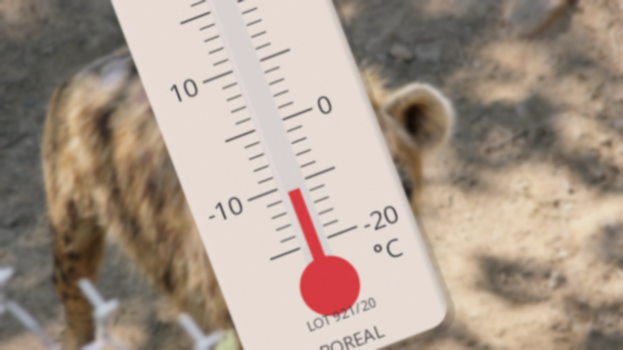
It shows {"value": -11, "unit": "°C"}
